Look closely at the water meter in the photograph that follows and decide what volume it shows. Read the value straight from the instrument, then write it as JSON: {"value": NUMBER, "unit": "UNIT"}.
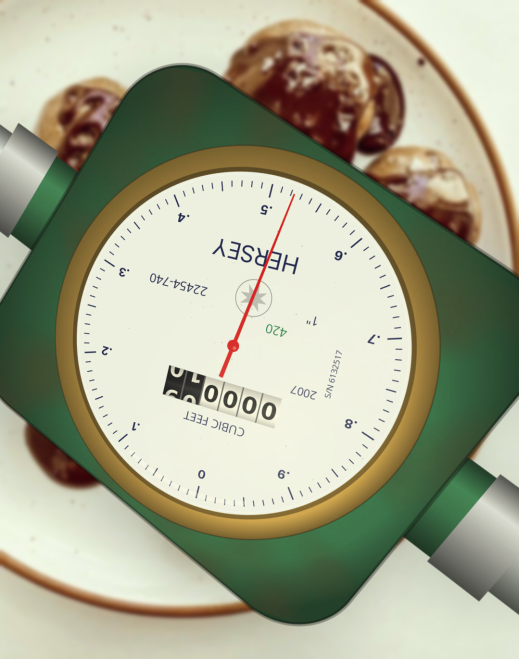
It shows {"value": 9.52, "unit": "ft³"}
